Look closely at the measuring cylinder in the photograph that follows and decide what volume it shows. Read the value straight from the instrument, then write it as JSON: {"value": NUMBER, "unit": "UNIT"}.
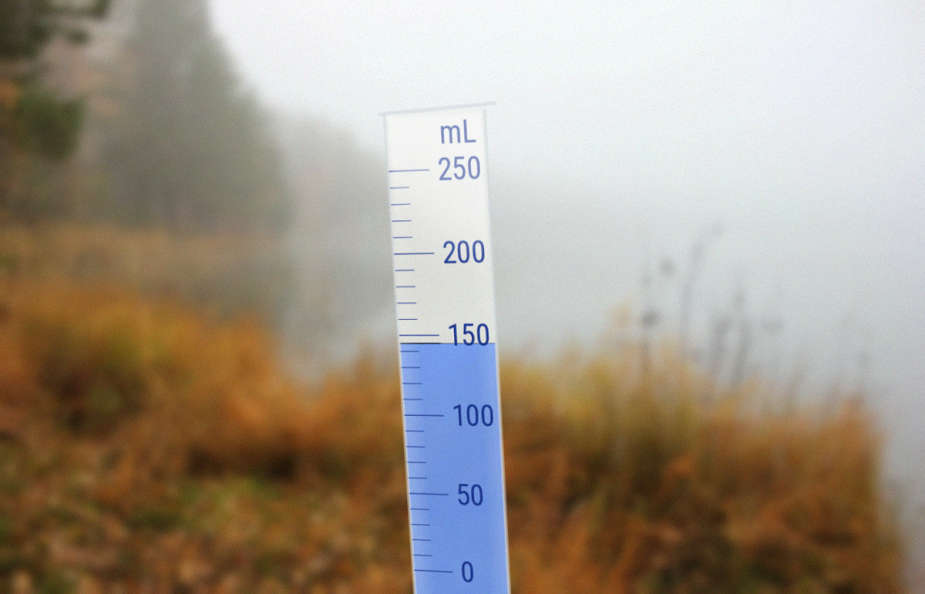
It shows {"value": 145, "unit": "mL"}
